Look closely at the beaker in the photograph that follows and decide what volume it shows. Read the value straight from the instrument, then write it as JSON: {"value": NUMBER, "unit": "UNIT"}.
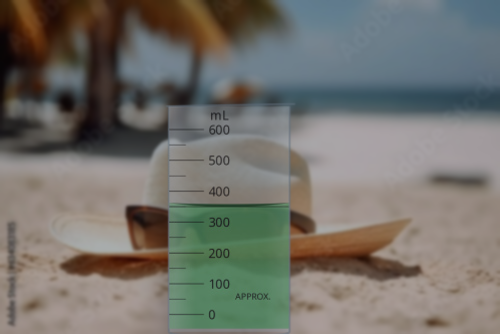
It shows {"value": 350, "unit": "mL"}
